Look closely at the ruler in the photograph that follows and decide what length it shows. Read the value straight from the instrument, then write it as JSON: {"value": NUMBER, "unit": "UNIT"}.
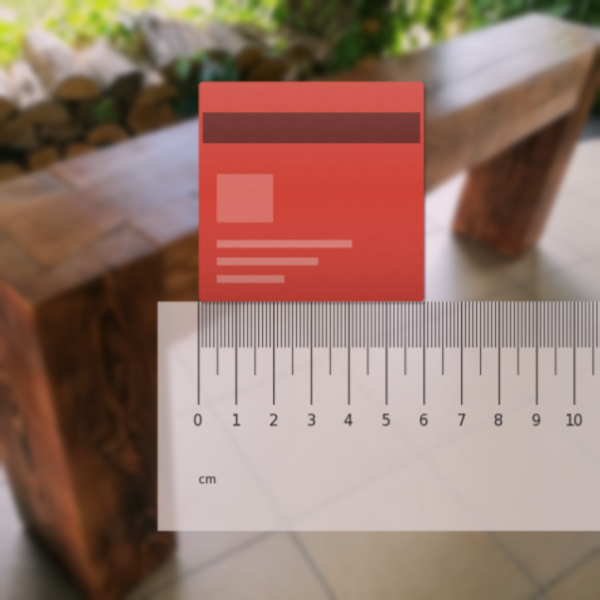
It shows {"value": 6, "unit": "cm"}
